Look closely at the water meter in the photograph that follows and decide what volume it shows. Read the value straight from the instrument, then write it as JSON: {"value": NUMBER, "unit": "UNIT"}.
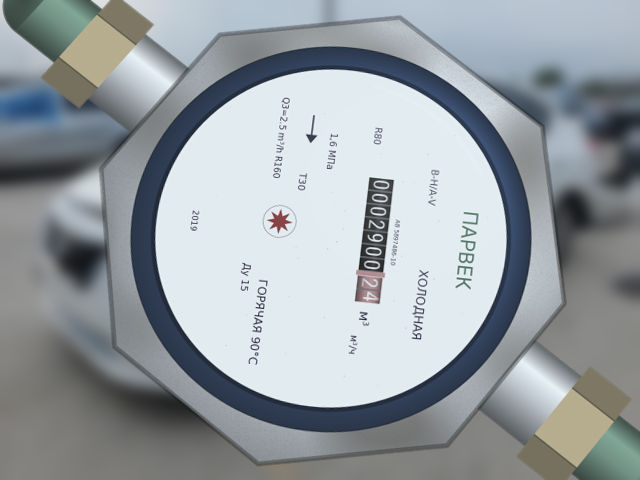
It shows {"value": 2900.24, "unit": "m³"}
